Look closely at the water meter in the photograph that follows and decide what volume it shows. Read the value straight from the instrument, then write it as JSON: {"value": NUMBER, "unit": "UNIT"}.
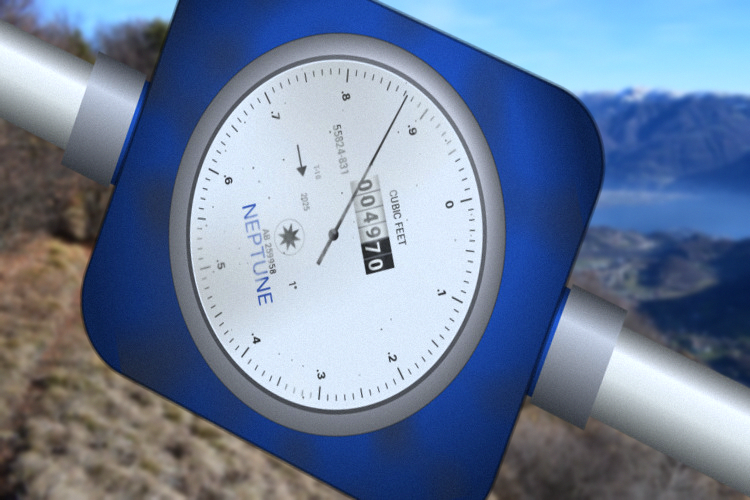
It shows {"value": 4969.87, "unit": "ft³"}
